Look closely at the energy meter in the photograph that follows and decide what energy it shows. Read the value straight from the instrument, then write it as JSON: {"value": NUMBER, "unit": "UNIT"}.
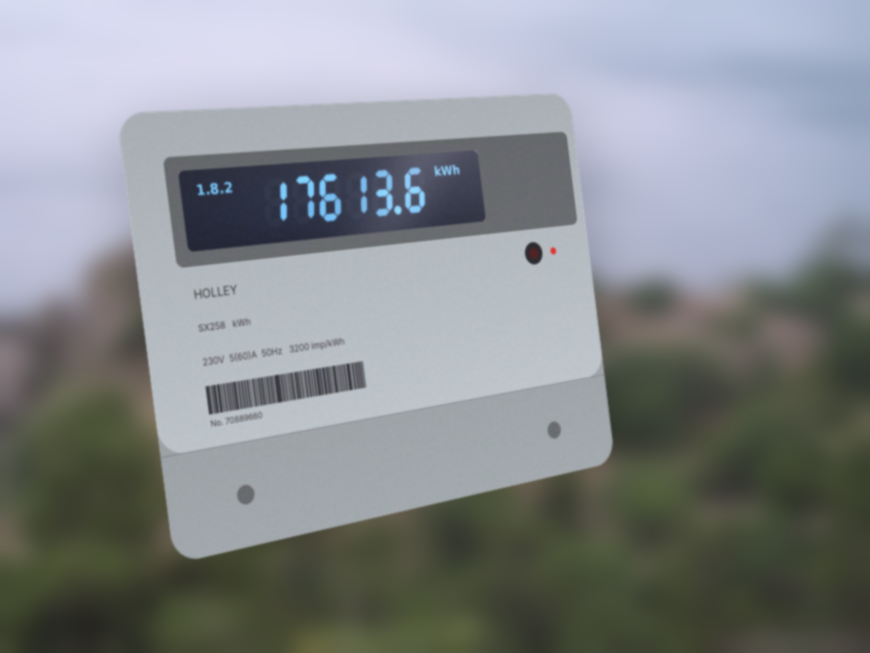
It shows {"value": 17613.6, "unit": "kWh"}
